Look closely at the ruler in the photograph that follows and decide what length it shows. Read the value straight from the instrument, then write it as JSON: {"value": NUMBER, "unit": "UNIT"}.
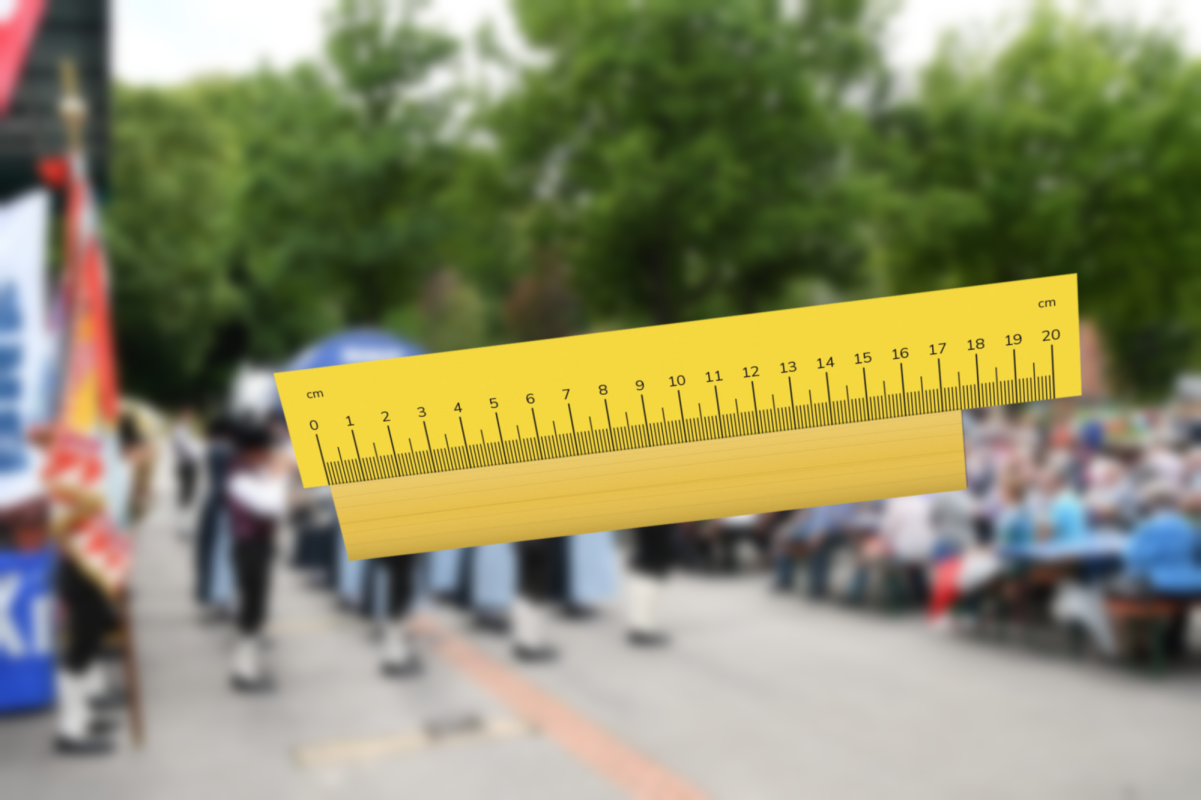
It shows {"value": 17.5, "unit": "cm"}
